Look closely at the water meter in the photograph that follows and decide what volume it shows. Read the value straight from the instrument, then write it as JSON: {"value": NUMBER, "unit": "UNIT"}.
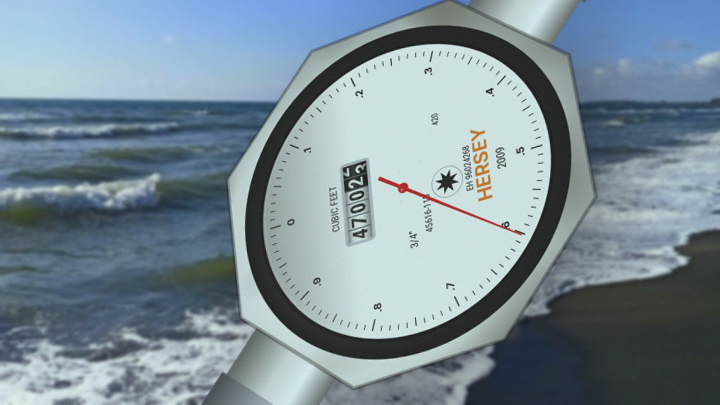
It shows {"value": 470022.60, "unit": "ft³"}
